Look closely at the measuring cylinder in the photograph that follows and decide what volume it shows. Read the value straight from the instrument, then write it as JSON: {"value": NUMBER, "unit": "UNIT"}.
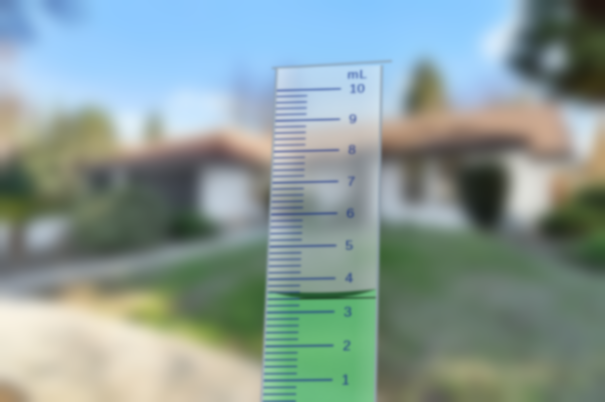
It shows {"value": 3.4, "unit": "mL"}
